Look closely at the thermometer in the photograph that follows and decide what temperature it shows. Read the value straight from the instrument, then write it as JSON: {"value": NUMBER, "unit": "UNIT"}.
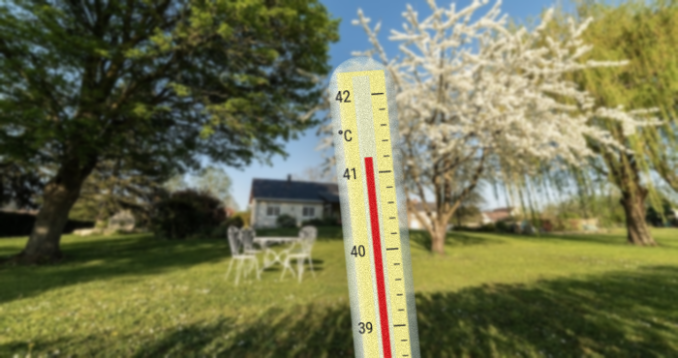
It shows {"value": 41.2, "unit": "°C"}
